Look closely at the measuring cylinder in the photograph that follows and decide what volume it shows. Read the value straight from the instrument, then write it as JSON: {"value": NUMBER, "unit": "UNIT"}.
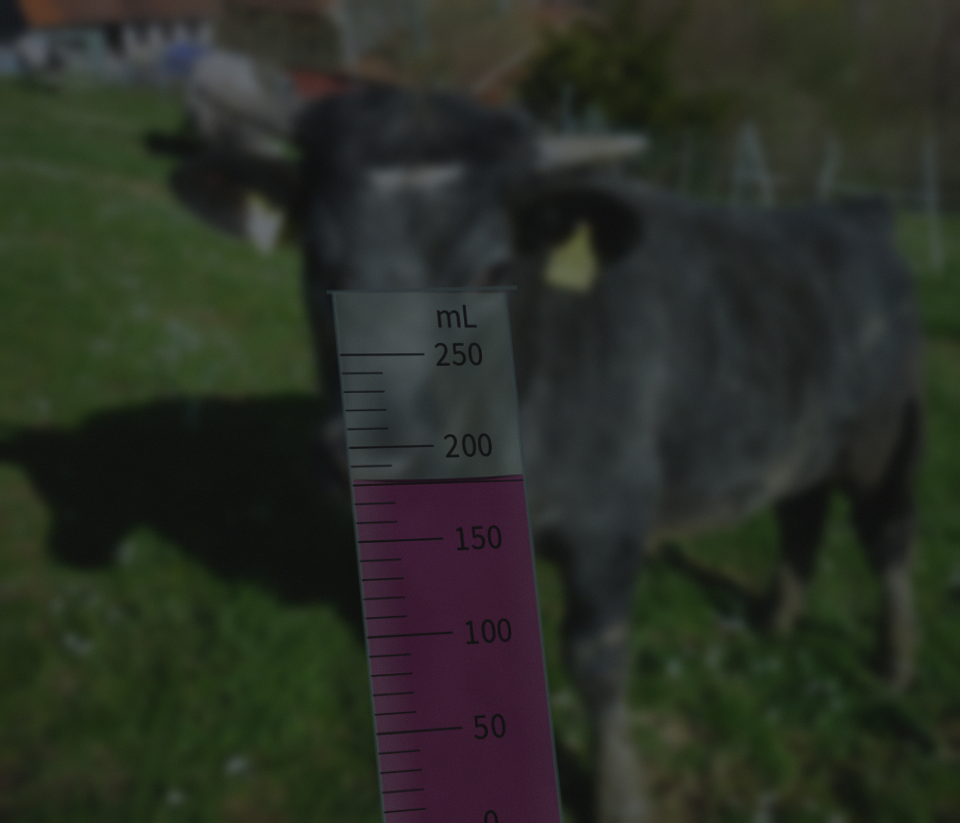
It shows {"value": 180, "unit": "mL"}
